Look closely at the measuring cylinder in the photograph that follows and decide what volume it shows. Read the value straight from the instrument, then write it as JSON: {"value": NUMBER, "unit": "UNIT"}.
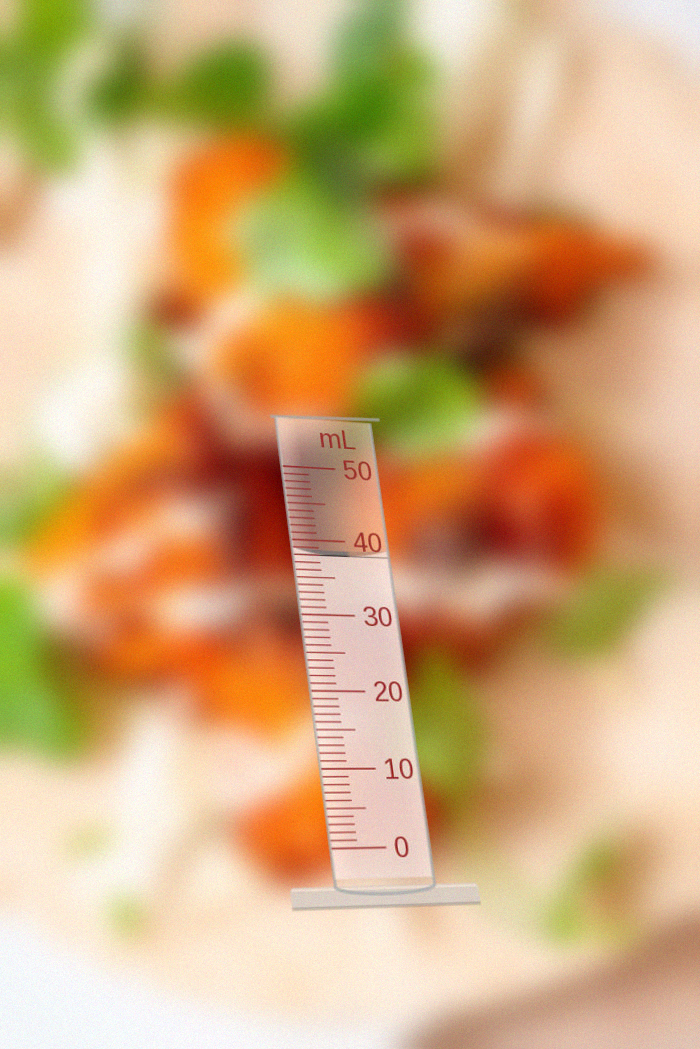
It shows {"value": 38, "unit": "mL"}
